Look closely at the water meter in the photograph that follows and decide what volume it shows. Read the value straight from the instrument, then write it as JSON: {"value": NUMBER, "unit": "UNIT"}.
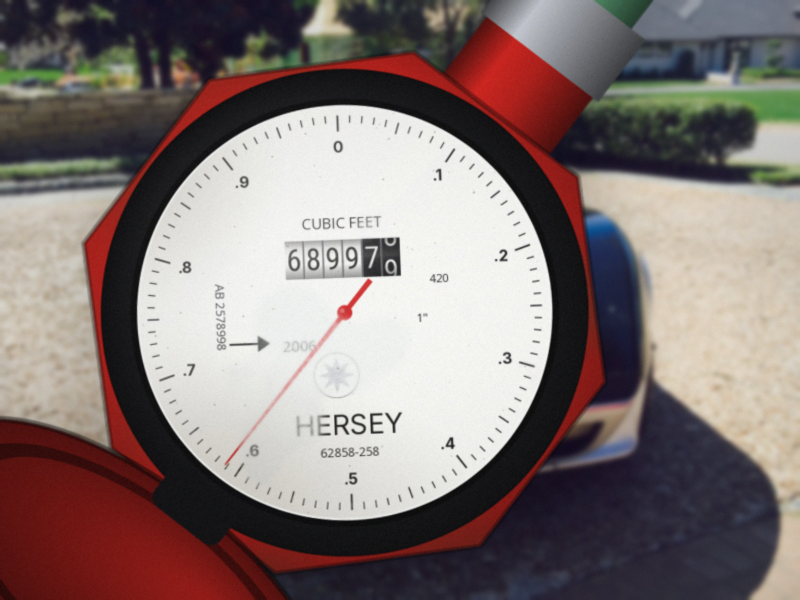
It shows {"value": 689978.61, "unit": "ft³"}
